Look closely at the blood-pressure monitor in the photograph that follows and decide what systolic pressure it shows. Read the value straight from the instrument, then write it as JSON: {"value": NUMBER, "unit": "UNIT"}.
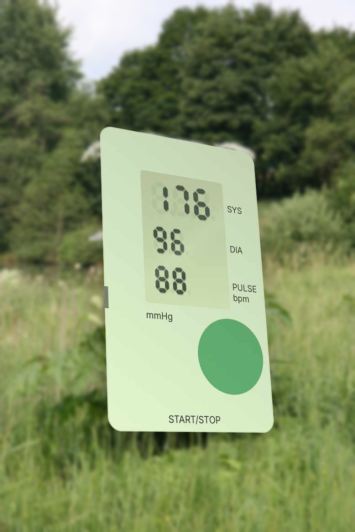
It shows {"value": 176, "unit": "mmHg"}
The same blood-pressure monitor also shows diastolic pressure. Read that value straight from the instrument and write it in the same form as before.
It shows {"value": 96, "unit": "mmHg"}
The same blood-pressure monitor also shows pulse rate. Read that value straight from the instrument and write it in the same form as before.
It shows {"value": 88, "unit": "bpm"}
